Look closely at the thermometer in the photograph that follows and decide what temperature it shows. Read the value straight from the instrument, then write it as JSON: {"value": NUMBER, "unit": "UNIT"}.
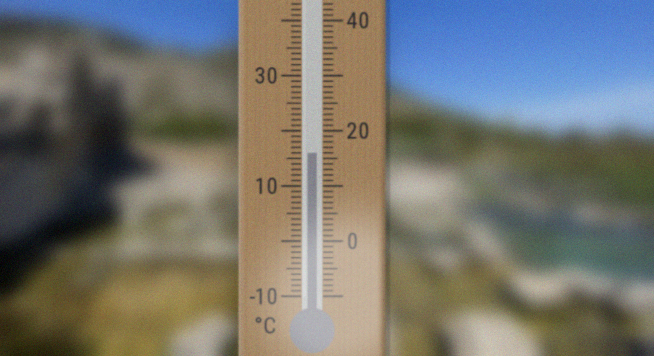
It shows {"value": 16, "unit": "°C"}
